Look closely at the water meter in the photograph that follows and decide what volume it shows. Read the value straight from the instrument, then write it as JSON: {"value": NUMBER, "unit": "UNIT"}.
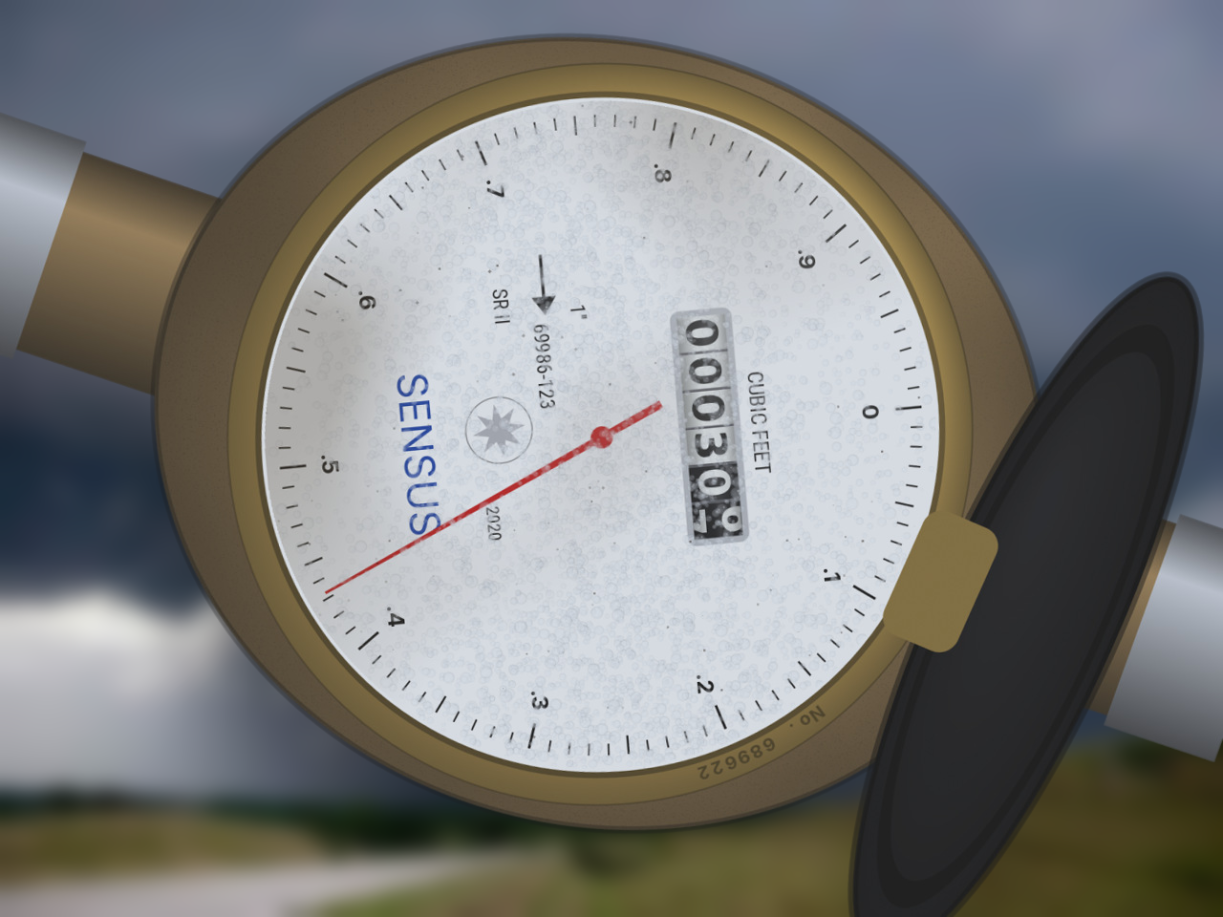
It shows {"value": 306.43, "unit": "ft³"}
